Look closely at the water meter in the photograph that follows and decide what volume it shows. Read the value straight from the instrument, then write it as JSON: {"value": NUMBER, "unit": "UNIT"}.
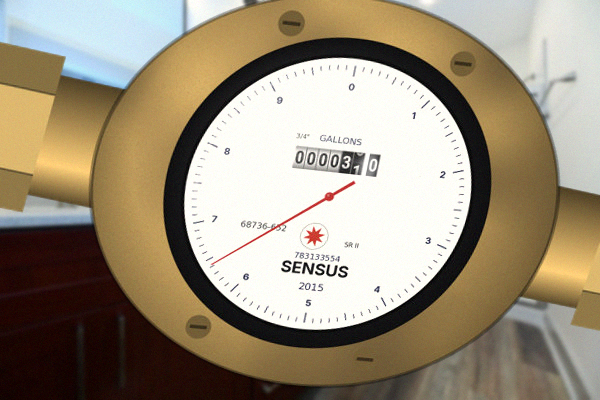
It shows {"value": 306.4, "unit": "gal"}
